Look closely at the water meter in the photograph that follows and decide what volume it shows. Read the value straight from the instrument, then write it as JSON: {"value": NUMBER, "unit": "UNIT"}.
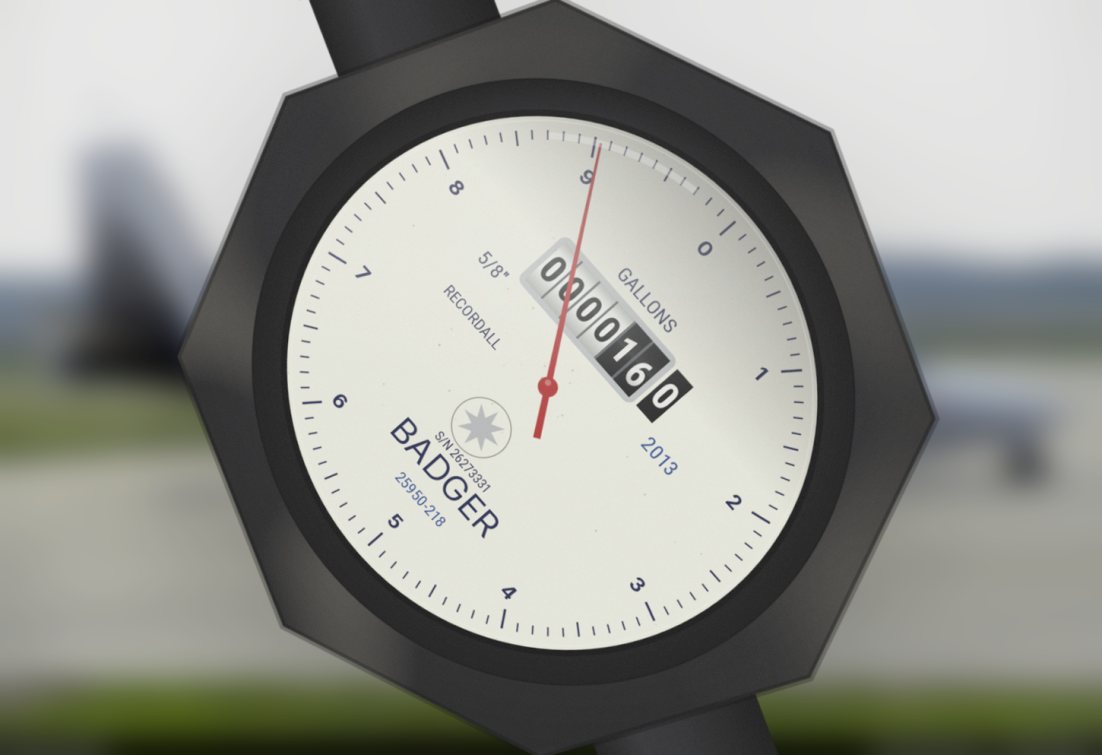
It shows {"value": 159.0, "unit": "gal"}
